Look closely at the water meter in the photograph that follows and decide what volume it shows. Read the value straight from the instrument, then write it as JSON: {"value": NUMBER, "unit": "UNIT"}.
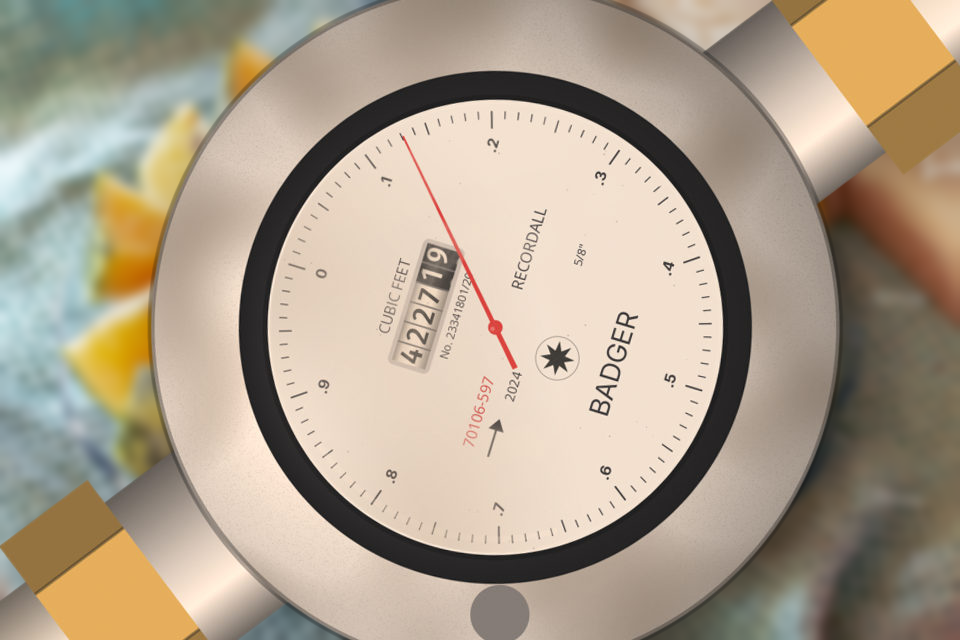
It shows {"value": 422719.13, "unit": "ft³"}
